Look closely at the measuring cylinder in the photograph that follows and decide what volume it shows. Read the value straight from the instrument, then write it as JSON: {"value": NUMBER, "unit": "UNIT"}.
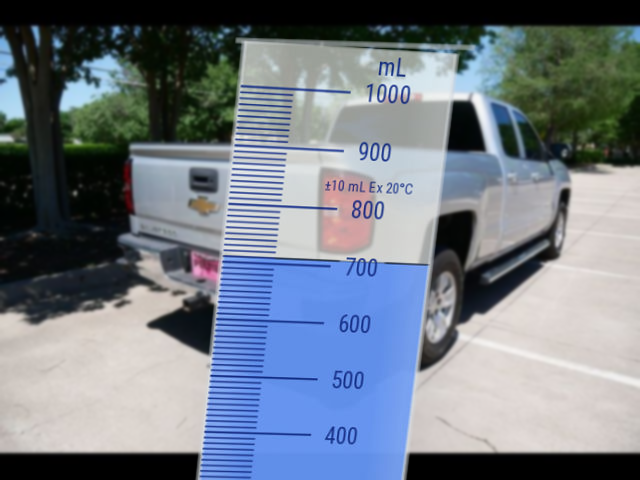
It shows {"value": 710, "unit": "mL"}
